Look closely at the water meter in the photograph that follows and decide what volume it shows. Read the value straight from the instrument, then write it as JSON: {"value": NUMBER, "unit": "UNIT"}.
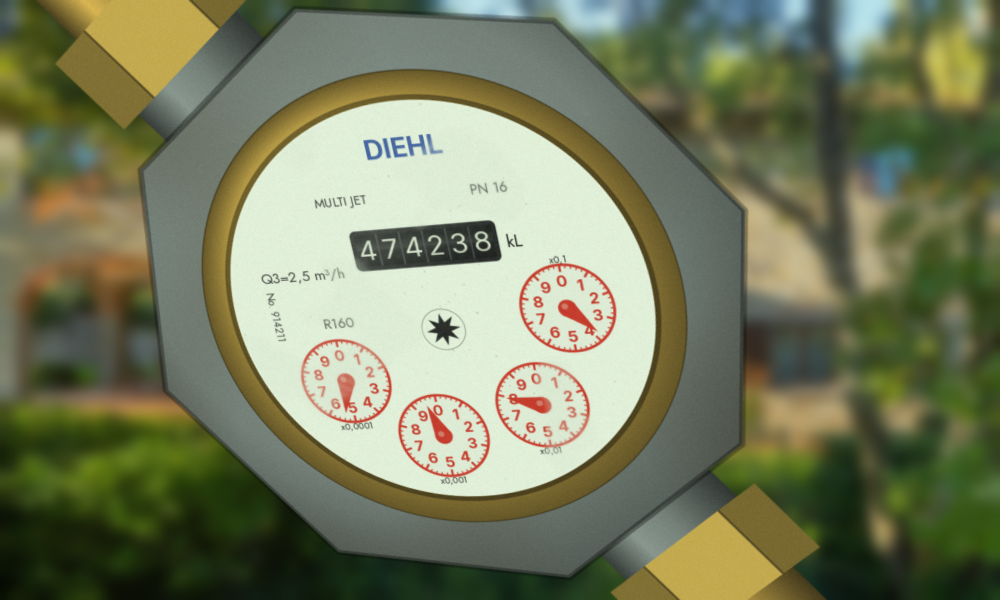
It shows {"value": 474238.3795, "unit": "kL"}
